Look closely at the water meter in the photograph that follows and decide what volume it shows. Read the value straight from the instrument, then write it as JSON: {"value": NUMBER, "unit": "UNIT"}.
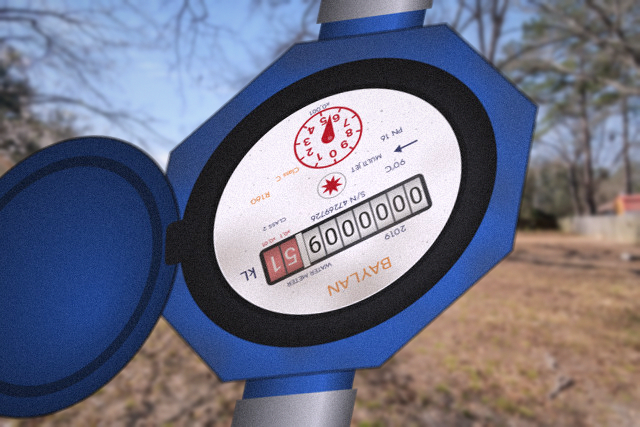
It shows {"value": 9.515, "unit": "kL"}
